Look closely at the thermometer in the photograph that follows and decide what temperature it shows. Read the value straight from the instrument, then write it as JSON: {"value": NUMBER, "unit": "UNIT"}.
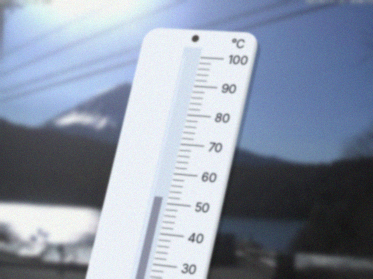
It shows {"value": 52, "unit": "°C"}
